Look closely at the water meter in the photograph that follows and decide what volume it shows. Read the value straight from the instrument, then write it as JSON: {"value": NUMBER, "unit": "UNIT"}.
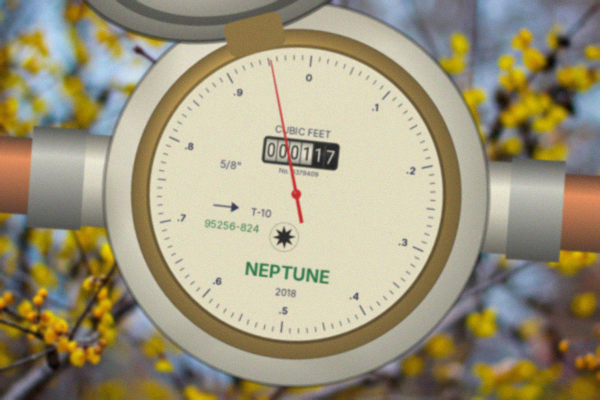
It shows {"value": 116.95, "unit": "ft³"}
